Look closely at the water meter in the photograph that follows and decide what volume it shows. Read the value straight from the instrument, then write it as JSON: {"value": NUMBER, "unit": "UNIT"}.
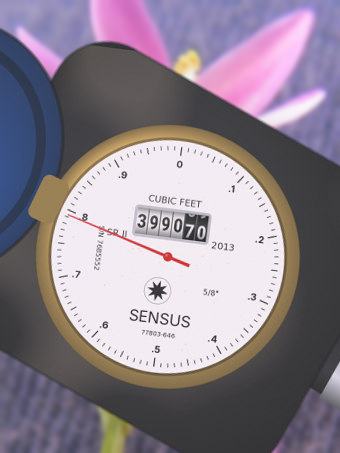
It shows {"value": 399069.79, "unit": "ft³"}
